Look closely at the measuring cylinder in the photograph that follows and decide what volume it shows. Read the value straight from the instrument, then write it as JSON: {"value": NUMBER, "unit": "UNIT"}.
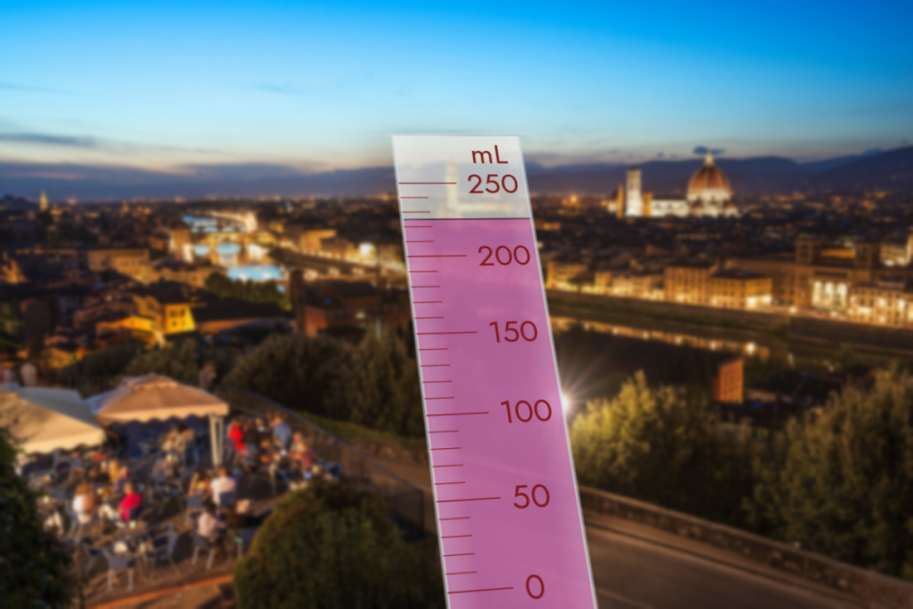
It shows {"value": 225, "unit": "mL"}
